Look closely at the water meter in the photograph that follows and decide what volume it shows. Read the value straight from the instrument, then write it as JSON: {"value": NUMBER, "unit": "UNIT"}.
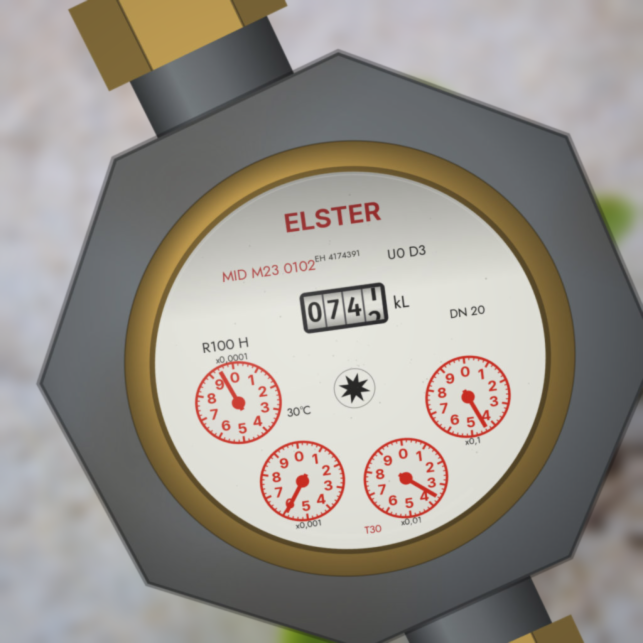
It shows {"value": 741.4359, "unit": "kL"}
